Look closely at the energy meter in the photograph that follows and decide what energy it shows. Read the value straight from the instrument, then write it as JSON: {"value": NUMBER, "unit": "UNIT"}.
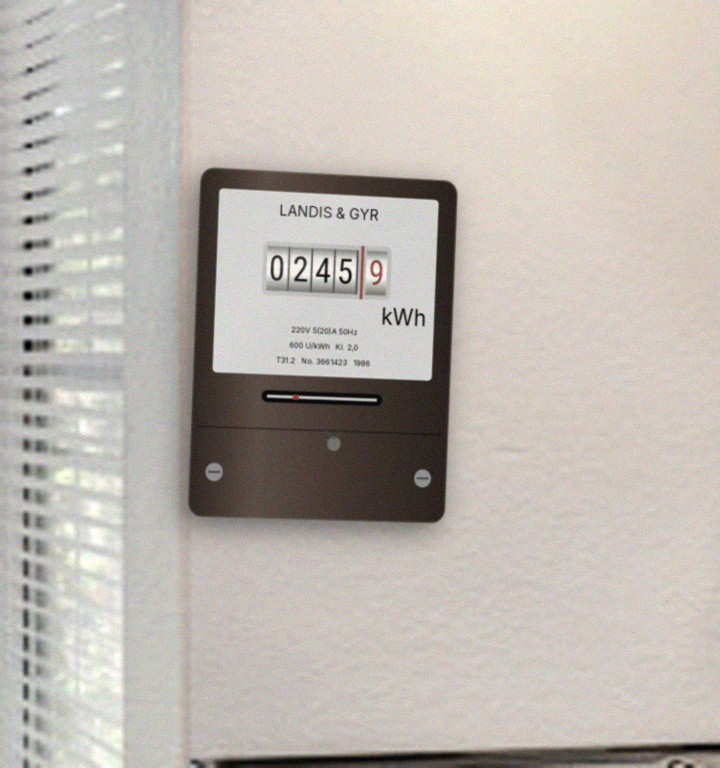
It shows {"value": 245.9, "unit": "kWh"}
